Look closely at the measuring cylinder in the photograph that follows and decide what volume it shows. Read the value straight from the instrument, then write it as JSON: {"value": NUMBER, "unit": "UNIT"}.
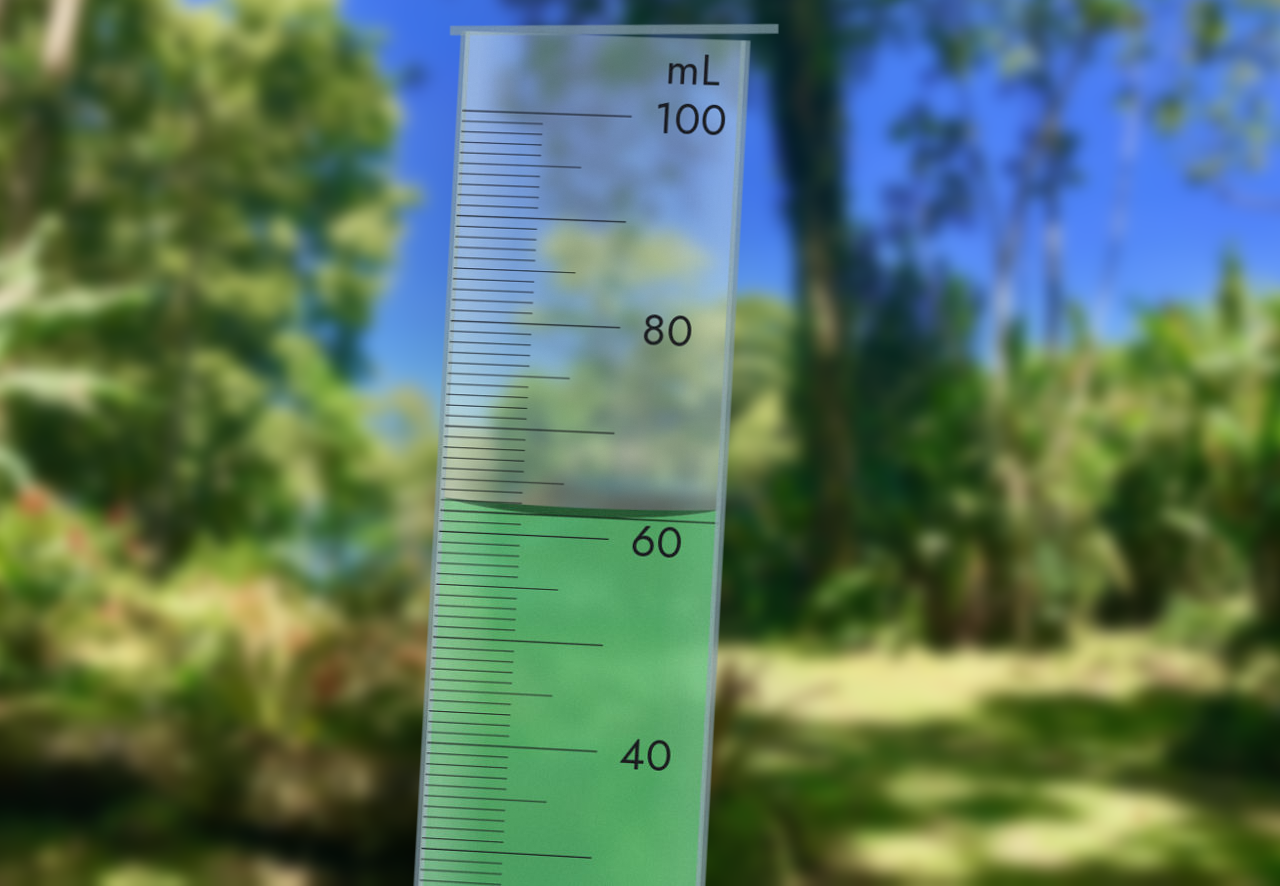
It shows {"value": 62, "unit": "mL"}
